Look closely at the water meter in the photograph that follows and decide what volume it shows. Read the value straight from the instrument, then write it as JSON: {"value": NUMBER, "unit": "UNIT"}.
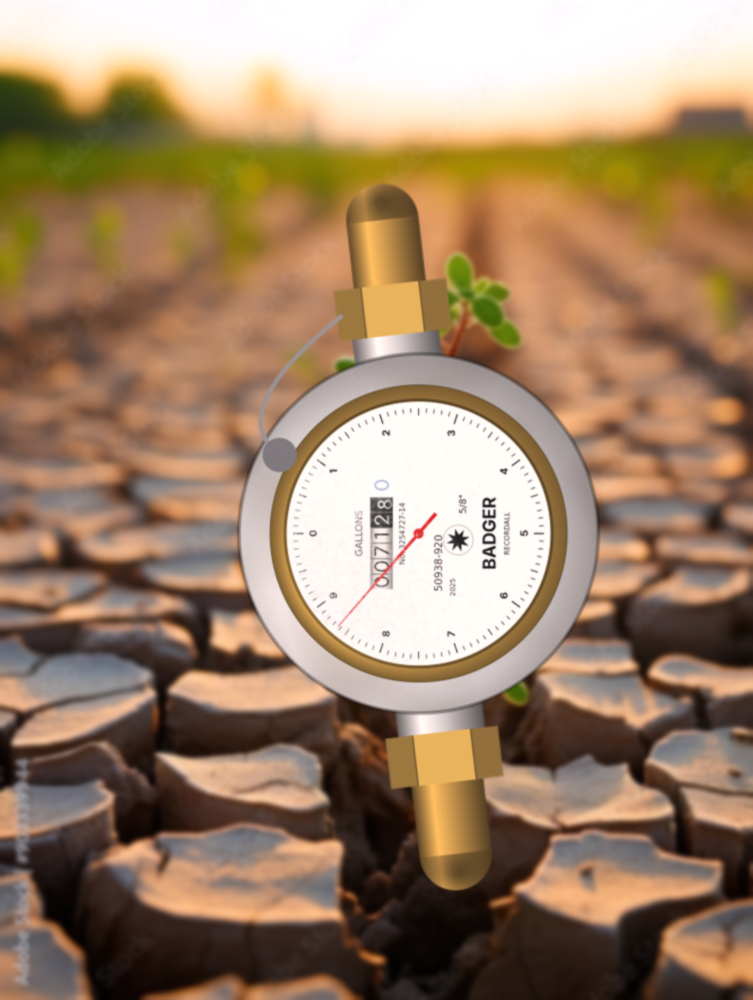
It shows {"value": 71278.6, "unit": "gal"}
